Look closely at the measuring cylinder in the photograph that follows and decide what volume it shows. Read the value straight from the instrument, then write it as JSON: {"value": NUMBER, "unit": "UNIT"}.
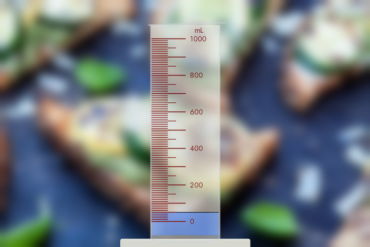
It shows {"value": 50, "unit": "mL"}
